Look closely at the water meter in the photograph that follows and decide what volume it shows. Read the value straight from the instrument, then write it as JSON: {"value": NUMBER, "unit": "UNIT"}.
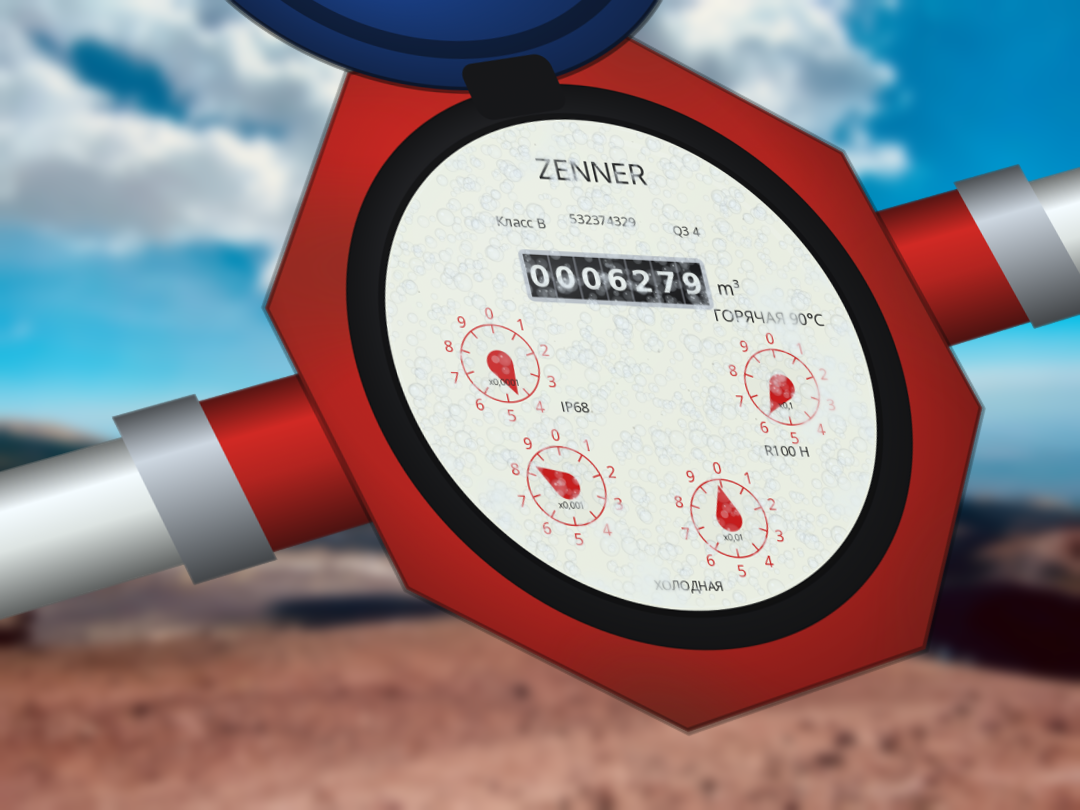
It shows {"value": 6279.5984, "unit": "m³"}
